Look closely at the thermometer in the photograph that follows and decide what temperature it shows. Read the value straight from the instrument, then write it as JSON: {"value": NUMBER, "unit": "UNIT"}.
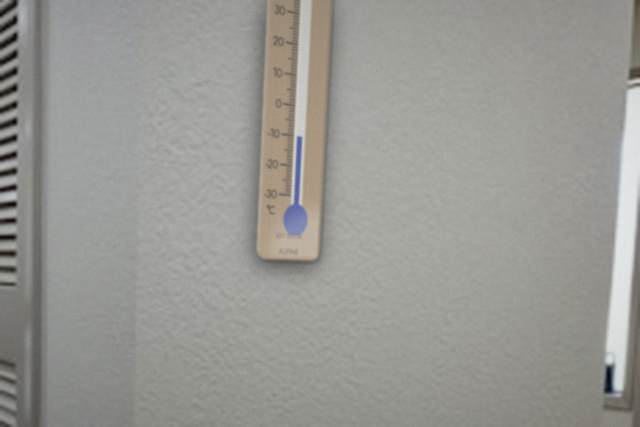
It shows {"value": -10, "unit": "°C"}
